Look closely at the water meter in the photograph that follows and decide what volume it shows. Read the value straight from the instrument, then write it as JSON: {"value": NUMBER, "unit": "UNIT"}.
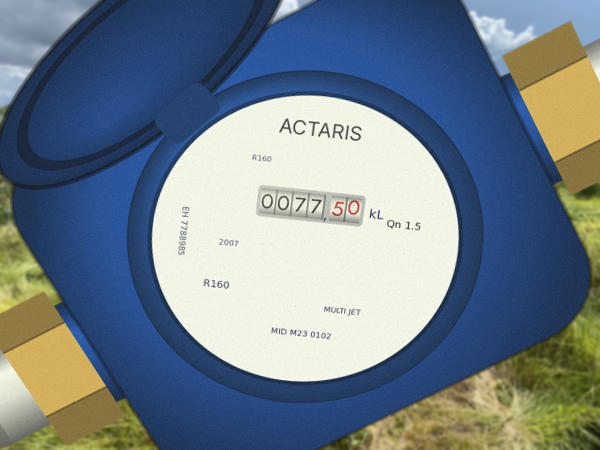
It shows {"value": 77.50, "unit": "kL"}
